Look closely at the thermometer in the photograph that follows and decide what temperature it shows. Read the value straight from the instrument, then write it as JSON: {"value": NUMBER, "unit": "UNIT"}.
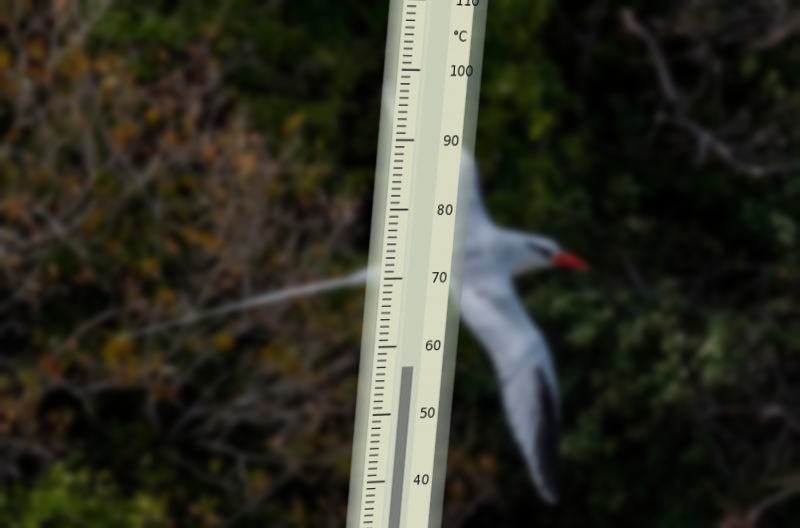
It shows {"value": 57, "unit": "°C"}
